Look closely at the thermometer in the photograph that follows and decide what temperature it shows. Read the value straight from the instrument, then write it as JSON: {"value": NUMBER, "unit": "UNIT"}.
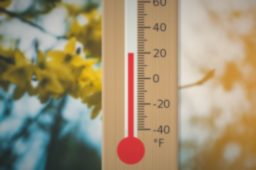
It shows {"value": 20, "unit": "°F"}
